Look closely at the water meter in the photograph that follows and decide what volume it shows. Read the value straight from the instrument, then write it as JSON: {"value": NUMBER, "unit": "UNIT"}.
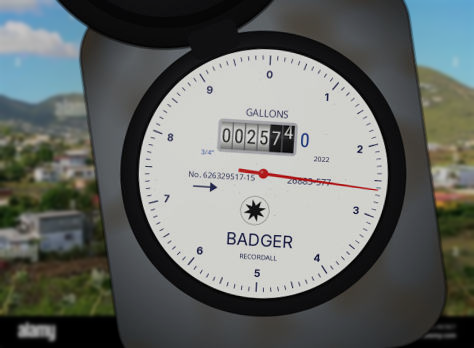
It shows {"value": 25742.6, "unit": "gal"}
